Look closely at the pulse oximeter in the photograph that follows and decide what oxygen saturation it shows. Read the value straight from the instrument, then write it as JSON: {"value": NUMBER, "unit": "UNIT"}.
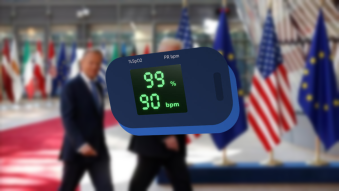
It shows {"value": 99, "unit": "%"}
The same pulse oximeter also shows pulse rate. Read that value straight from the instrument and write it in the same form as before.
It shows {"value": 90, "unit": "bpm"}
